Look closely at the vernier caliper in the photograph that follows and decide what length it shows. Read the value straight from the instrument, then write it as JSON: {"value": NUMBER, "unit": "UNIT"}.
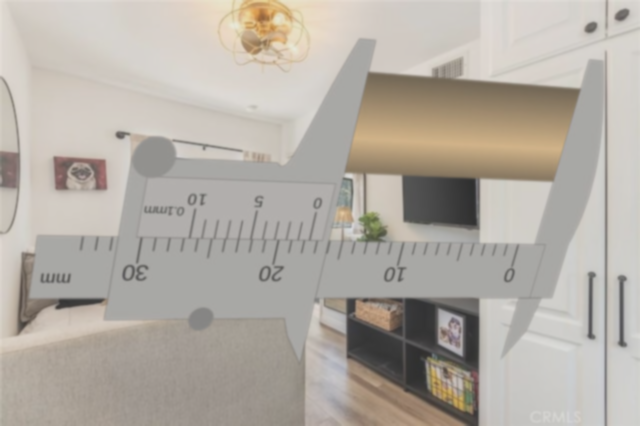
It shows {"value": 17.6, "unit": "mm"}
